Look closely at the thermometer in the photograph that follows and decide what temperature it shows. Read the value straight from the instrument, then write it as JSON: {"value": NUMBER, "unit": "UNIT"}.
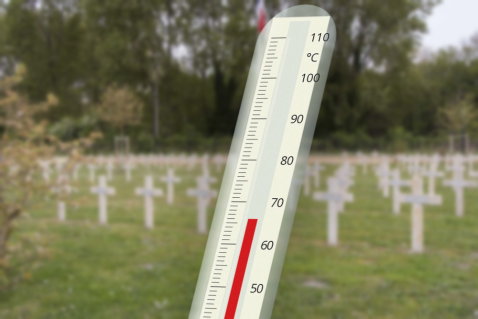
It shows {"value": 66, "unit": "°C"}
